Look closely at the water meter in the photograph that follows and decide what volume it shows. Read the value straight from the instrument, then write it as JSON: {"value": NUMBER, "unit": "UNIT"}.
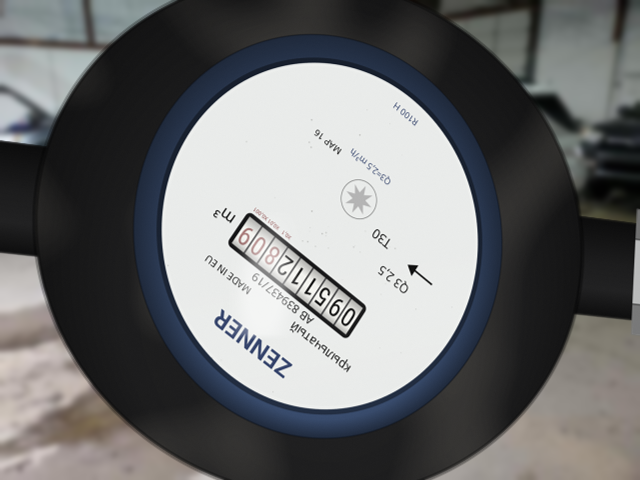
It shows {"value": 95112.809, "unit": "m³"}
